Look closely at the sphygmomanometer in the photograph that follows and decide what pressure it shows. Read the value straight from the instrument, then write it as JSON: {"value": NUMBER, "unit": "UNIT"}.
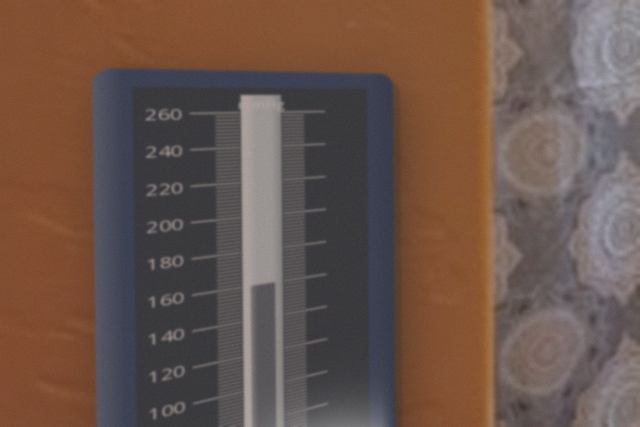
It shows {"value": 160, "unit": "mmHg"}
